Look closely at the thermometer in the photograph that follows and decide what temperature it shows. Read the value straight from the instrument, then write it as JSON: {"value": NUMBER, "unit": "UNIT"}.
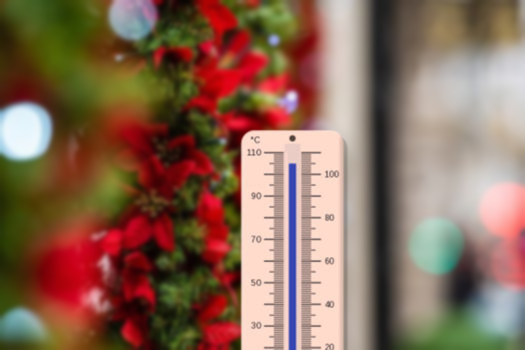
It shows {"value": 105, "unit": "°C"}
